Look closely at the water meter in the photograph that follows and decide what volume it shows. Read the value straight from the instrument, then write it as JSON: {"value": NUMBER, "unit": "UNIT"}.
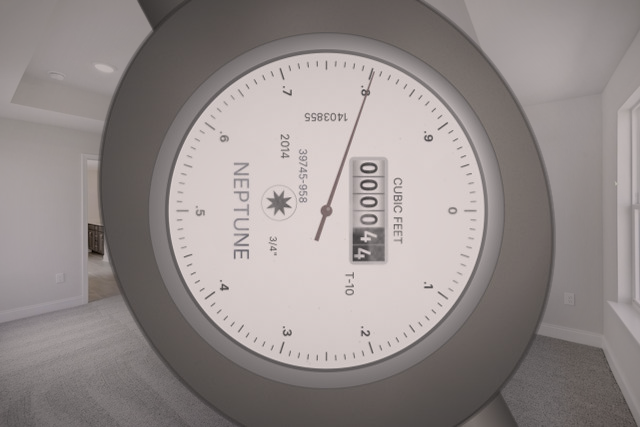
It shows {"value": 43.80, "unit": "ft³"}
